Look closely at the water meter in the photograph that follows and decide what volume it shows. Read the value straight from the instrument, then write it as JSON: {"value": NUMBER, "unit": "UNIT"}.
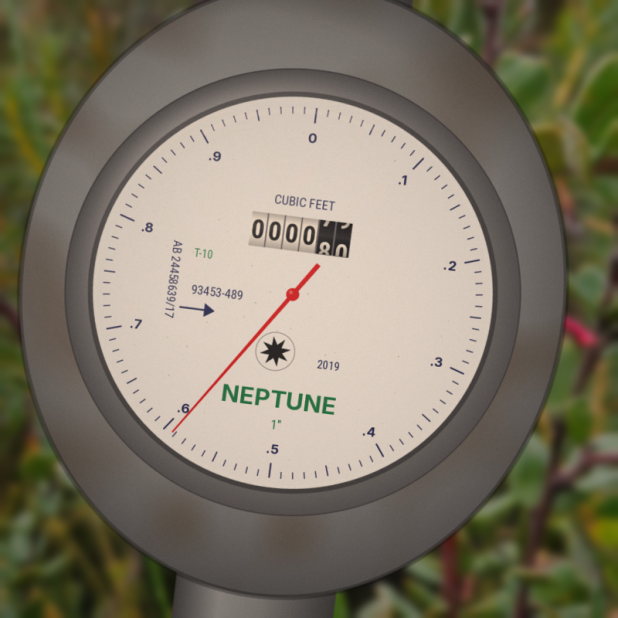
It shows {"value": 79.59, "unit": "ft³"}
